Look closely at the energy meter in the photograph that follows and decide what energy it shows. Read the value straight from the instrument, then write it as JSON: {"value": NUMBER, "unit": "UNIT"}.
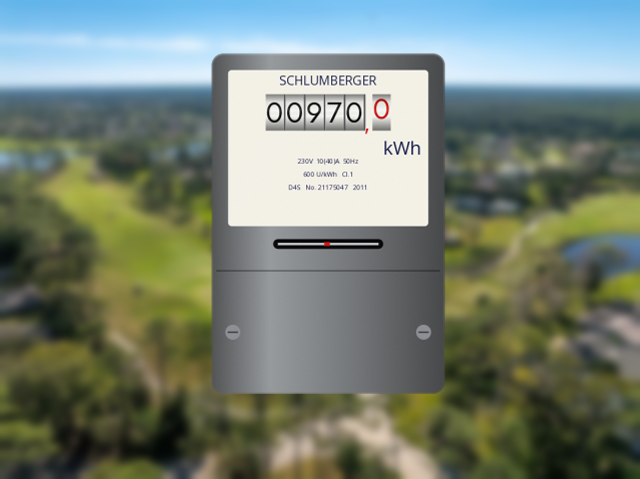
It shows {"value": 970.0, "unit": "kWh"}
